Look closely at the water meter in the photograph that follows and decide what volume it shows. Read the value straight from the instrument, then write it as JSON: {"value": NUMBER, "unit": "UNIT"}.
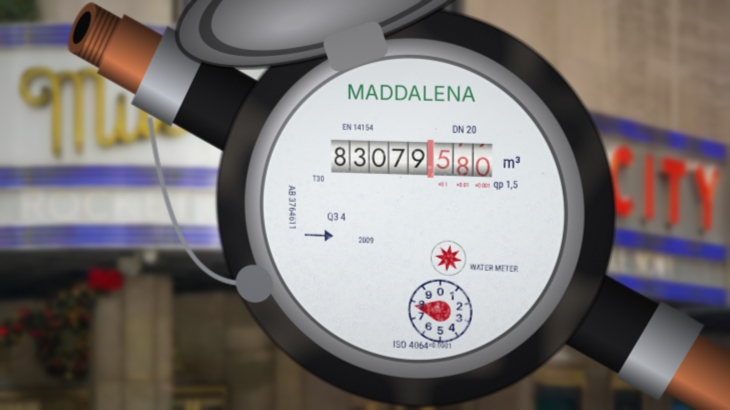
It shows {"value": 83079.5797, "unit": "m³"}
